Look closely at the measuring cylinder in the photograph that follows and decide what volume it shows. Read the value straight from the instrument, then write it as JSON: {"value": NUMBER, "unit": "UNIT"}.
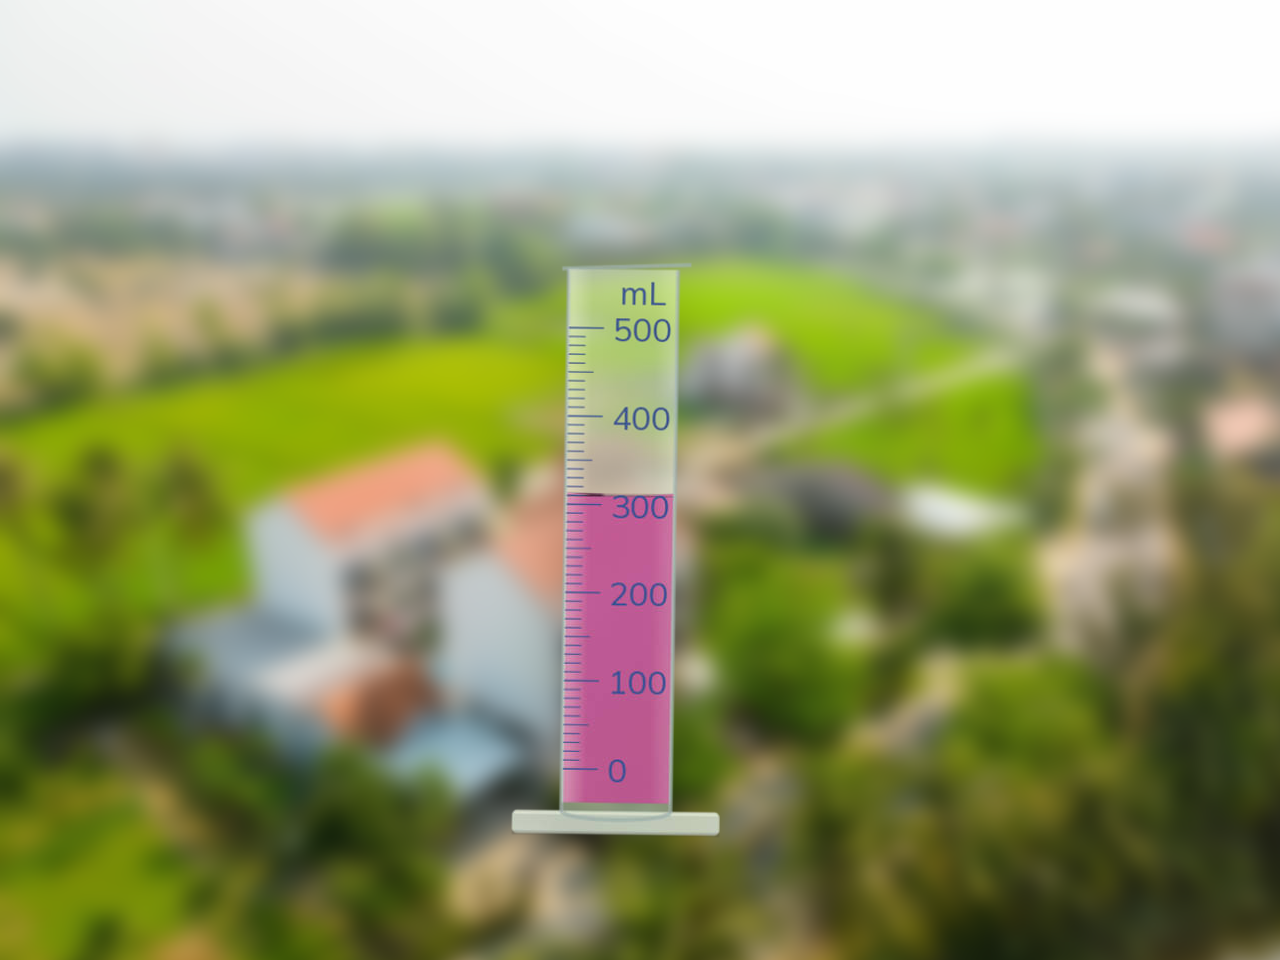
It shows {"value": 310, "unit": "mL"}
